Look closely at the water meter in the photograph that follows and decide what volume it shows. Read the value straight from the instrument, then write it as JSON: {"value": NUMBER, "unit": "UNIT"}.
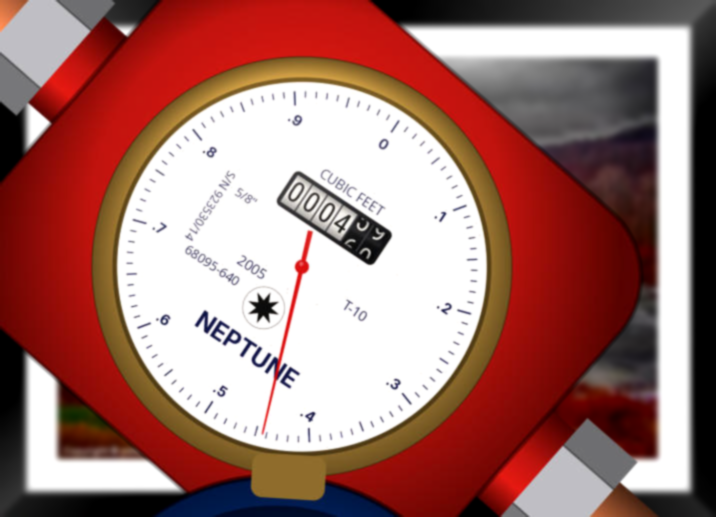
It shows {"value": 459.44, "unit": "ft³"}
